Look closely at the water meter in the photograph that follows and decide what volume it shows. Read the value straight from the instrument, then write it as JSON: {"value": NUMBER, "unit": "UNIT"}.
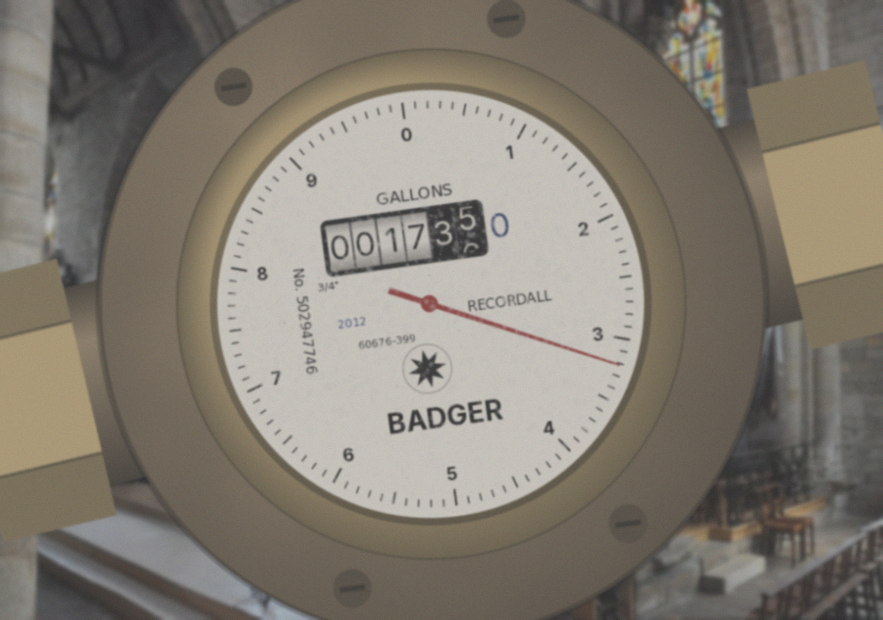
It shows {"value": 17353.2, "unit": "gal"}
